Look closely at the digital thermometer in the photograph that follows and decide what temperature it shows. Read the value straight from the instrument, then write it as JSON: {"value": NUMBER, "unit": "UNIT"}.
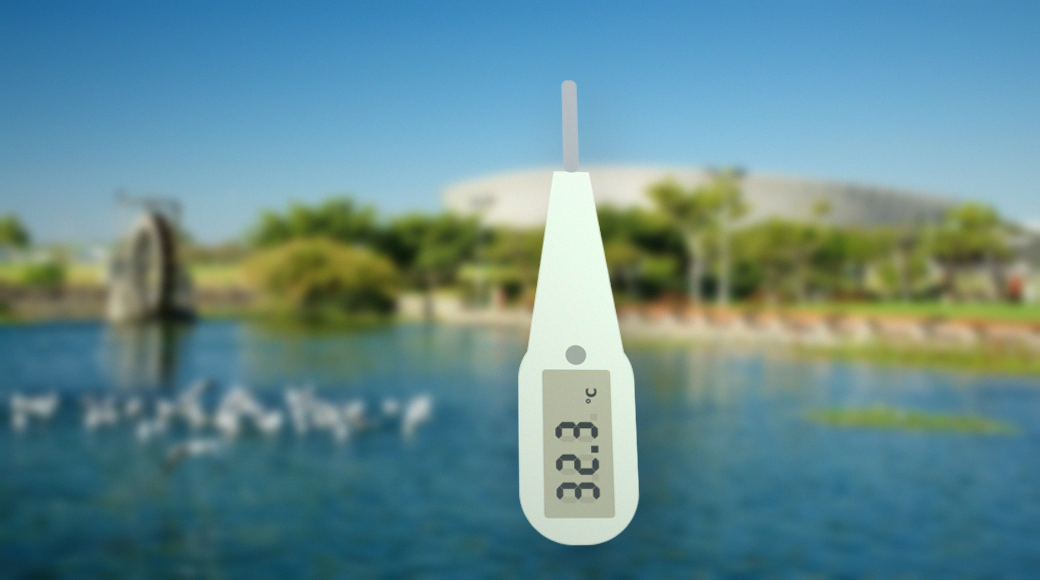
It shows {"value": 32.3, "unit": "°C"}
